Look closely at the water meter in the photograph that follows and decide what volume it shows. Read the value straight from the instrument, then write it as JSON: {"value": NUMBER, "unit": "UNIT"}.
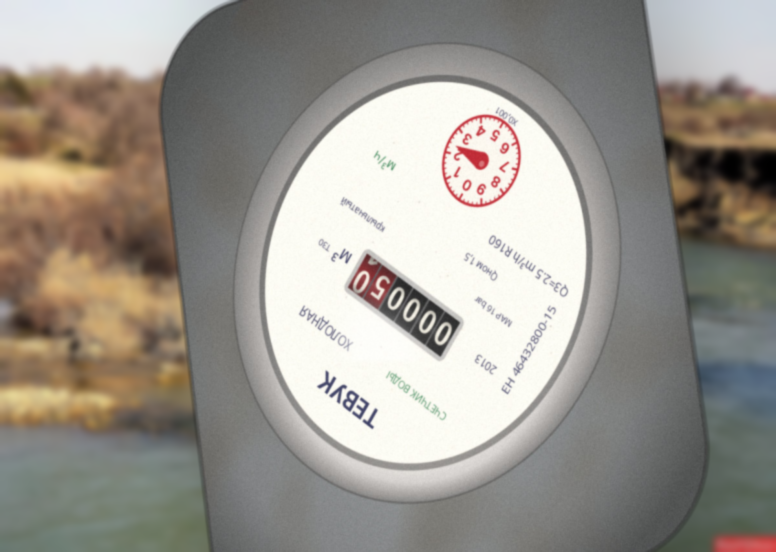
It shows {"value": 0.502, "unit": "m³"}
